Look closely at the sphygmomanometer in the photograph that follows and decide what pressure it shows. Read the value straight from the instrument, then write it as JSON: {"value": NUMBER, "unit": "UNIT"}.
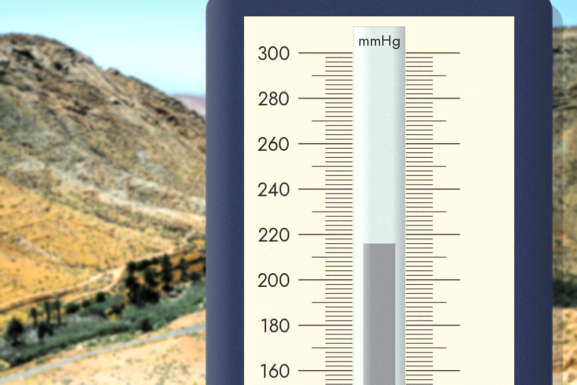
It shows {"value": 216, "unit": "mmHg"}
